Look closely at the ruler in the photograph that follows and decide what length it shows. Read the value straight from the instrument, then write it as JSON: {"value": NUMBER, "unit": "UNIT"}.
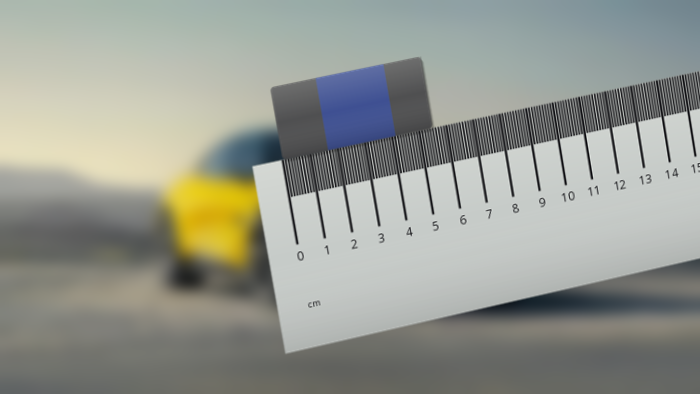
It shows {"value": 5.5, "unit": "cm"}
